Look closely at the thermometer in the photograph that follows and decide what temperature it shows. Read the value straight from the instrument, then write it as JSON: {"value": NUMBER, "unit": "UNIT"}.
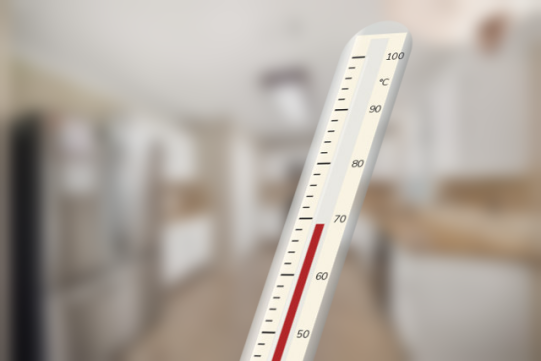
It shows {"value": 69, "unit": "°C"}
